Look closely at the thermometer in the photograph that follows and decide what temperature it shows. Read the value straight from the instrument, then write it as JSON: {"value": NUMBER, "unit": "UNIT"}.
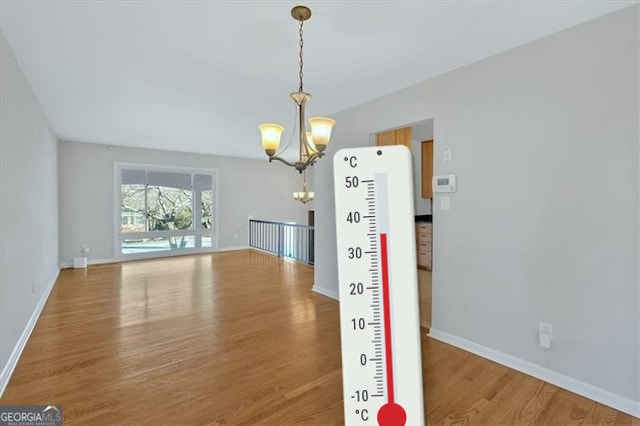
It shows {"value": 35, "unit": "°C"}
